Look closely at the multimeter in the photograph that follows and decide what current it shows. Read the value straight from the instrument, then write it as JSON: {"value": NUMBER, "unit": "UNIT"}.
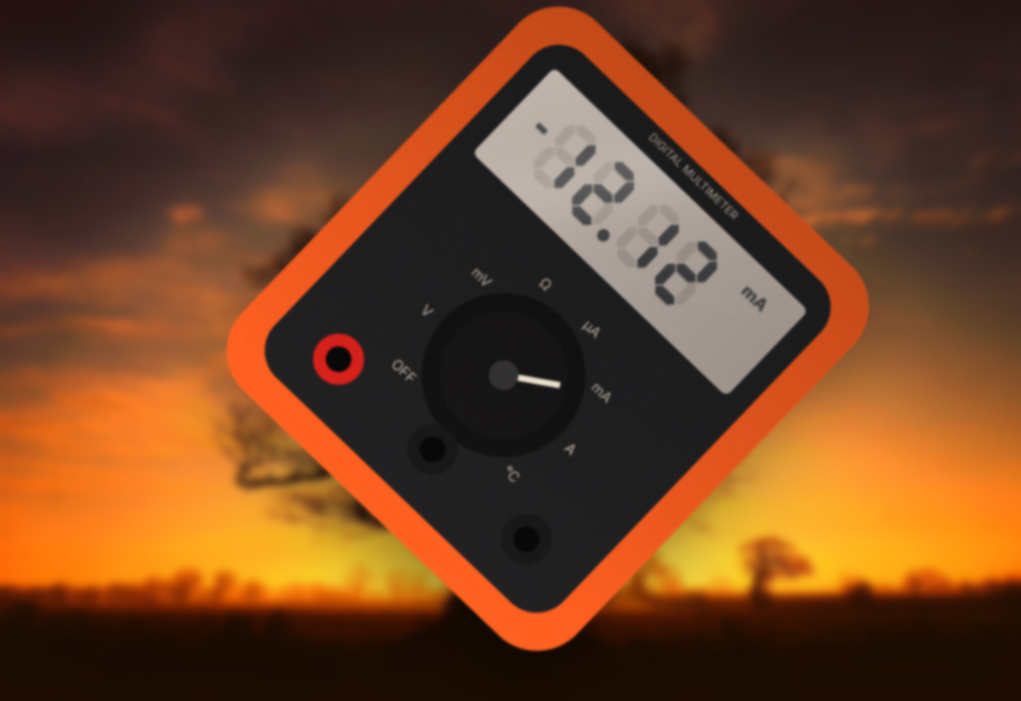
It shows {"value": -12.12, "unit": "mA"}
